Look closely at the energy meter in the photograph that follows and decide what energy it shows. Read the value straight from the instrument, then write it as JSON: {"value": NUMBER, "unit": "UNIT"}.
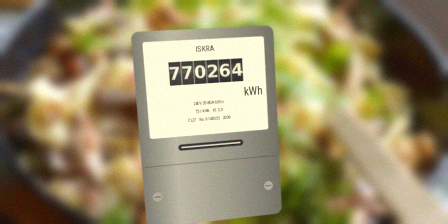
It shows {"value": 770264, "unit": "kWh"}
